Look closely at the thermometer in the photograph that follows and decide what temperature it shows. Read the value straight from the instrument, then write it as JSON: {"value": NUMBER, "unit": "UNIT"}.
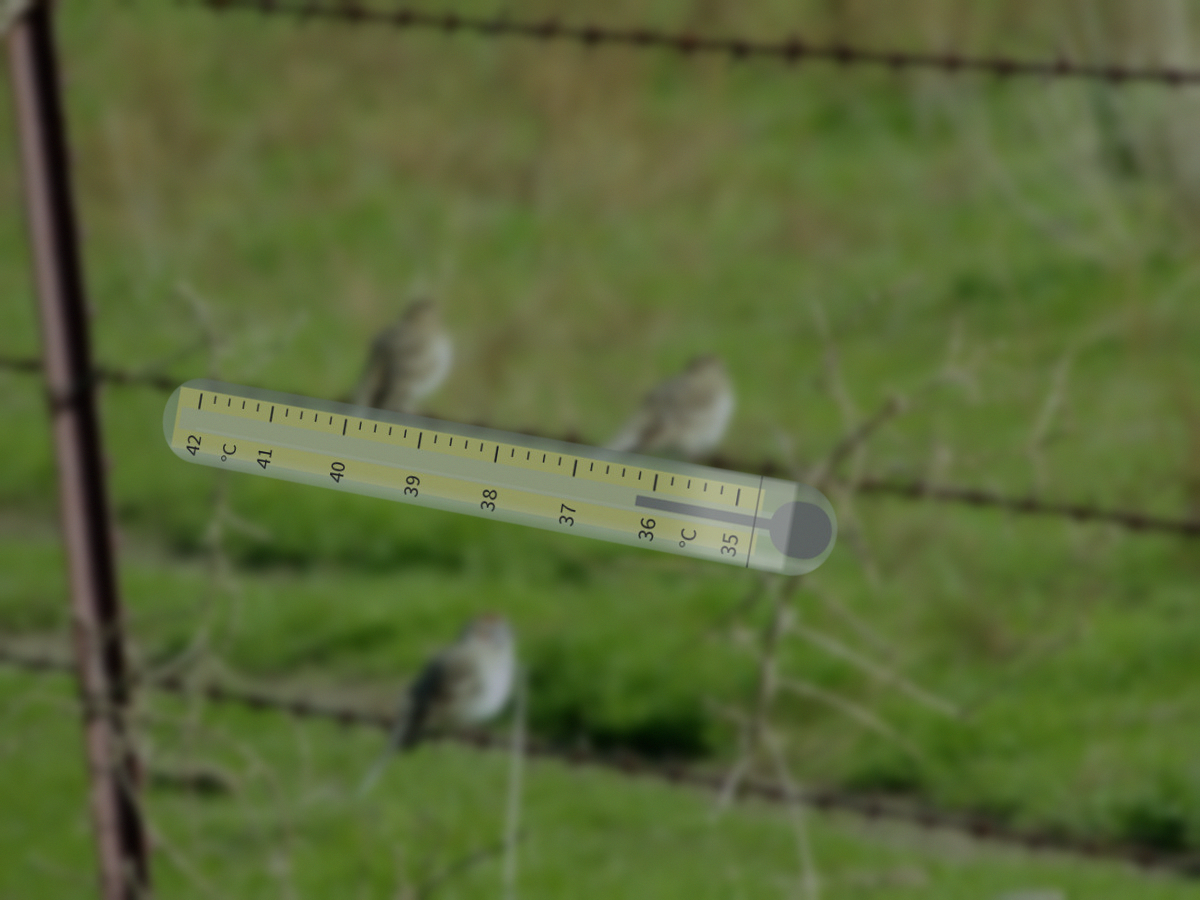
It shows {"value": 36.2, "unit": "°C"}
